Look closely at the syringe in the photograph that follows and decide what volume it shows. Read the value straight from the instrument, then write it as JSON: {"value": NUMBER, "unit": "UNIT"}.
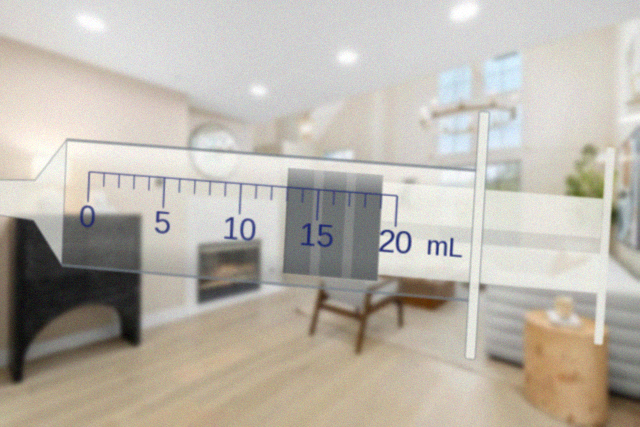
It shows {"value": 13, "unit": "mL"}
